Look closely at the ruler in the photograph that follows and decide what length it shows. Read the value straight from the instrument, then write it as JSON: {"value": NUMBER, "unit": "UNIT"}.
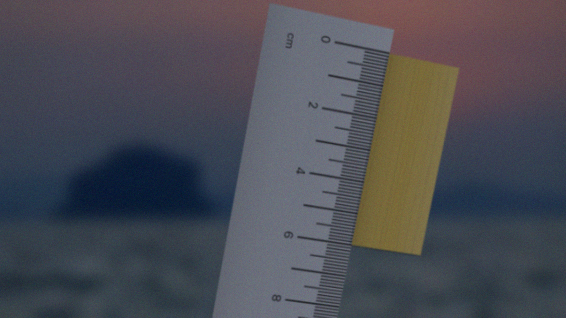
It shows {"value": 6, "unit": "cm"}
